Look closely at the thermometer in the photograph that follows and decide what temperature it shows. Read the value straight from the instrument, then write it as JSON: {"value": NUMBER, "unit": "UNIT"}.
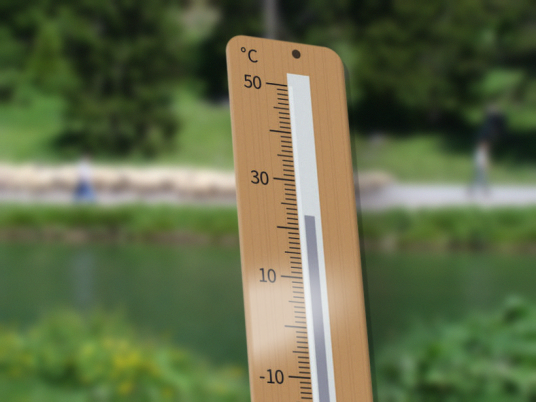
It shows {"value": 23, "unit": "°C"}
